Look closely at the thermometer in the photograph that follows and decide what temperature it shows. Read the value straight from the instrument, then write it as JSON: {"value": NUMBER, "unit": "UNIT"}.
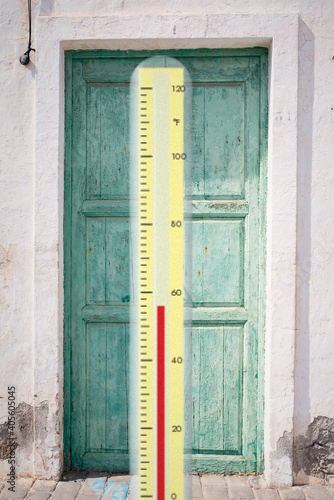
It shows {"value": 56, "unit": "°F"}
